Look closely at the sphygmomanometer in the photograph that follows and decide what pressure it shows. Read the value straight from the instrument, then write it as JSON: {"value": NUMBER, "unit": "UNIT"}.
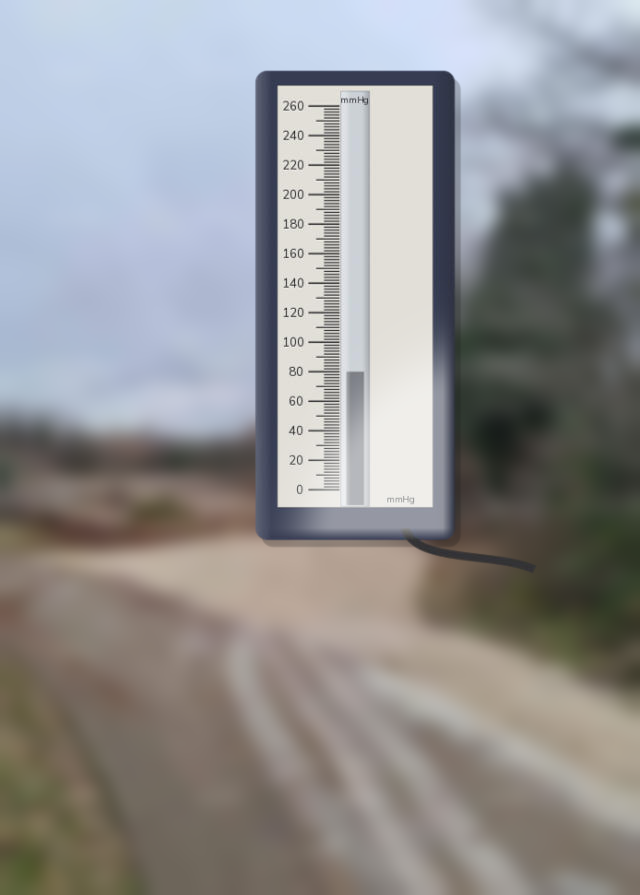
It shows {"value": 80, "unit": "mmHg"}
